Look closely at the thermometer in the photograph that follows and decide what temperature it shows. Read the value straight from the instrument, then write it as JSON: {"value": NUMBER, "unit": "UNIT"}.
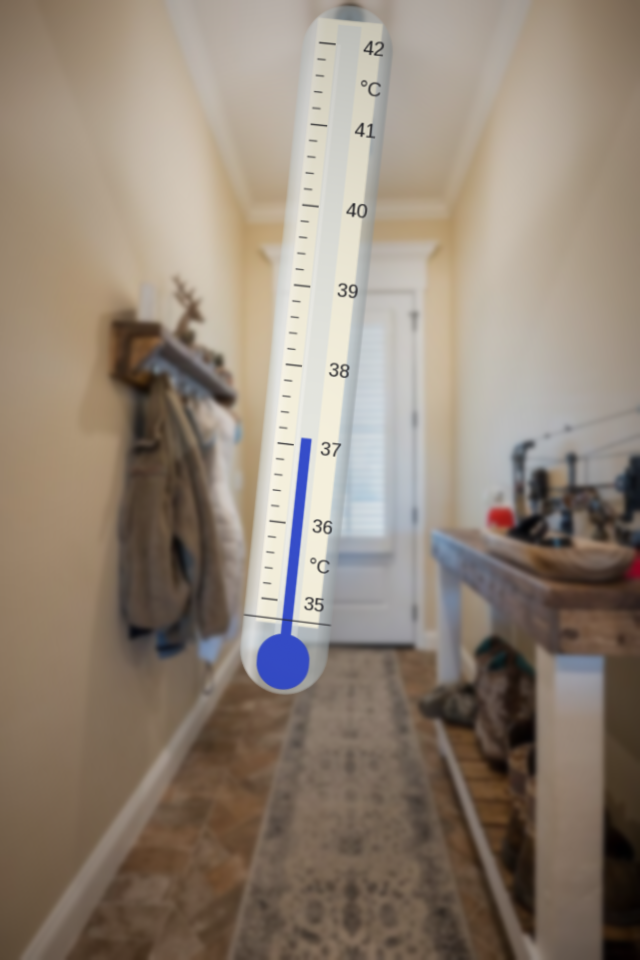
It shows {"value": 37.1, "unit": "°C"}
